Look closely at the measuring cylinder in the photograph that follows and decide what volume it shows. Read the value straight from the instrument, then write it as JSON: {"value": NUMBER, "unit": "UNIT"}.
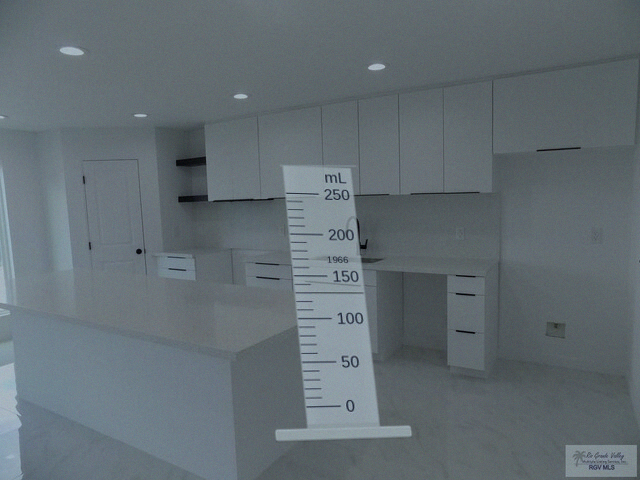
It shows {"value": 130, "unit": "mL"}
